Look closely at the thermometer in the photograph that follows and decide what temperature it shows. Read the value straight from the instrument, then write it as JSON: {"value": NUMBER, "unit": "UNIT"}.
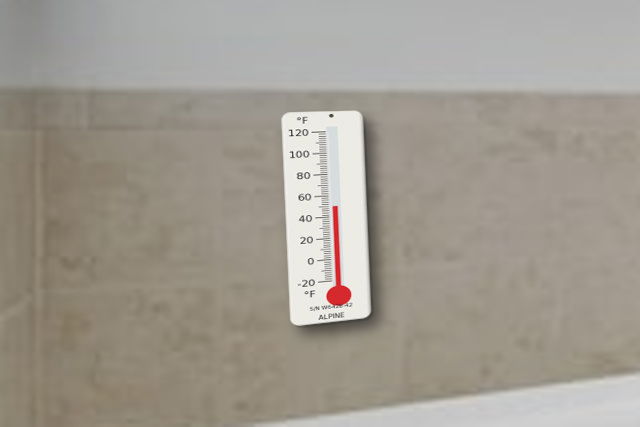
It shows {"value": 50, "unit": "°F"}
